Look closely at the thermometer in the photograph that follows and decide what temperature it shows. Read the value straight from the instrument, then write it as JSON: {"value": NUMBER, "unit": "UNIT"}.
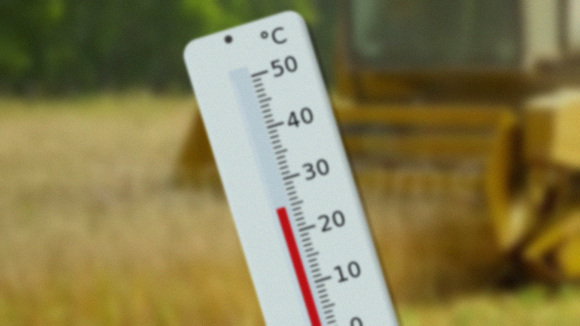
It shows {"value": 25, "unit": "°C"}
